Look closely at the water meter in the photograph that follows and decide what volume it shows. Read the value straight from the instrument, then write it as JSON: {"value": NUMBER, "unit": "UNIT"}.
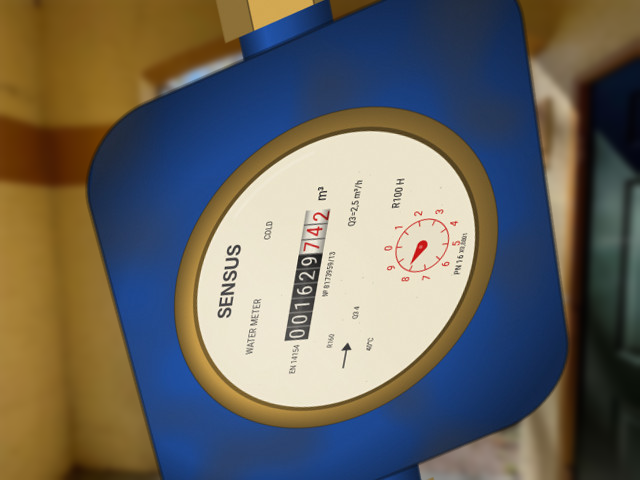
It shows {"value": 1629.7418, "unit": "m³"}
